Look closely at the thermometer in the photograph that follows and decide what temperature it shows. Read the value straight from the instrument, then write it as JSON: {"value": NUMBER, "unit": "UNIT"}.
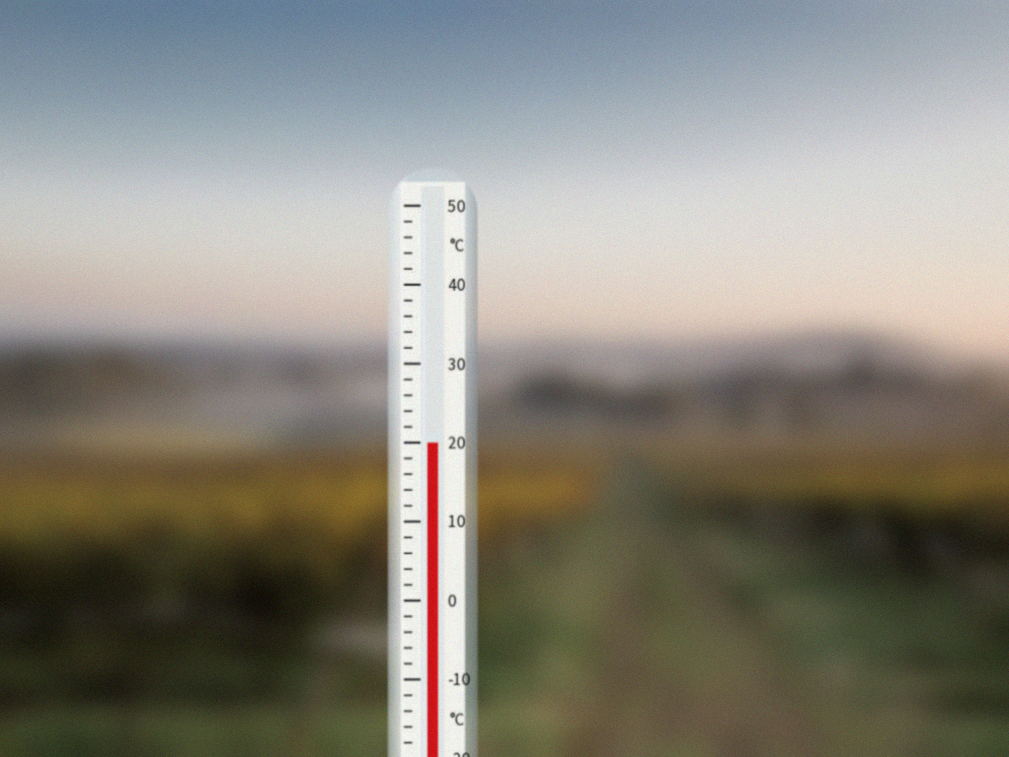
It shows {"value": 20, "unit": "°C"}
